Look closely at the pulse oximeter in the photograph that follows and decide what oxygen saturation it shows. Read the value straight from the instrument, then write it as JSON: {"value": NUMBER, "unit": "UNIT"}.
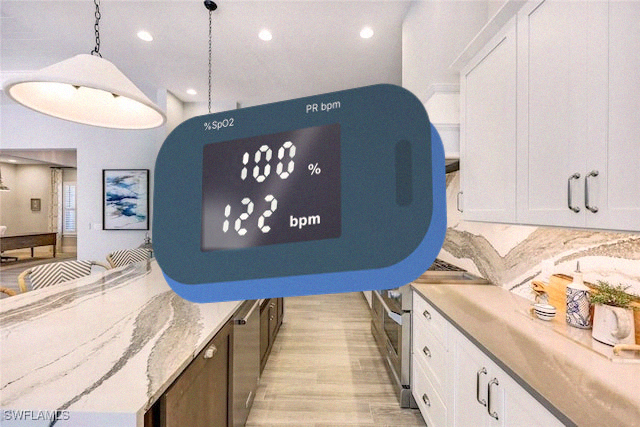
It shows {"value": 100, "unit": "%"}
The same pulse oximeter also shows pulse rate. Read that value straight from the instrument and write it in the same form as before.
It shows {"value": 122, "unit": "bpm"}
